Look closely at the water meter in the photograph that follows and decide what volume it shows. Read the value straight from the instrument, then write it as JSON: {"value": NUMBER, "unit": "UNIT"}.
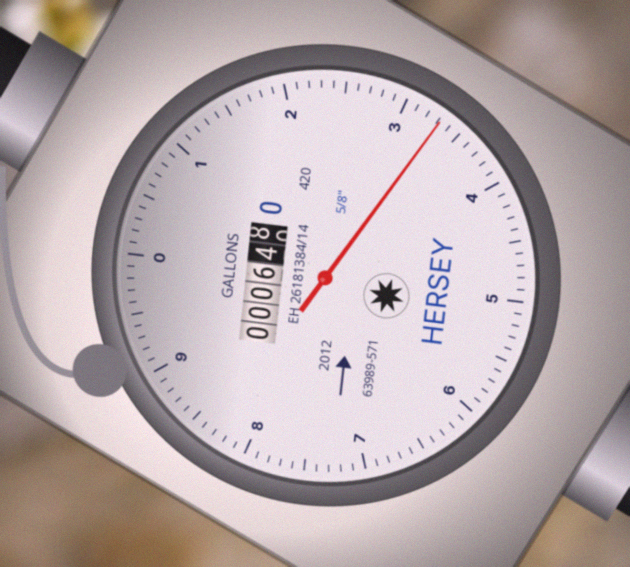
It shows {"value": 6483.3, "unit": "gal"}
